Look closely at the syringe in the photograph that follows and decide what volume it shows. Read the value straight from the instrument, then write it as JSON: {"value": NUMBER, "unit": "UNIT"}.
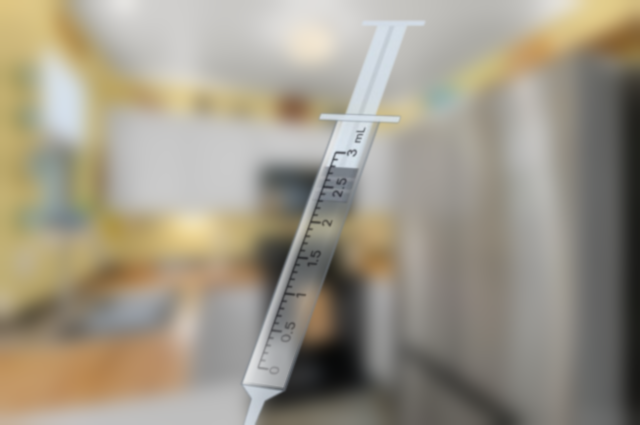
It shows {"value": 2.3, "unit": "mL"}
